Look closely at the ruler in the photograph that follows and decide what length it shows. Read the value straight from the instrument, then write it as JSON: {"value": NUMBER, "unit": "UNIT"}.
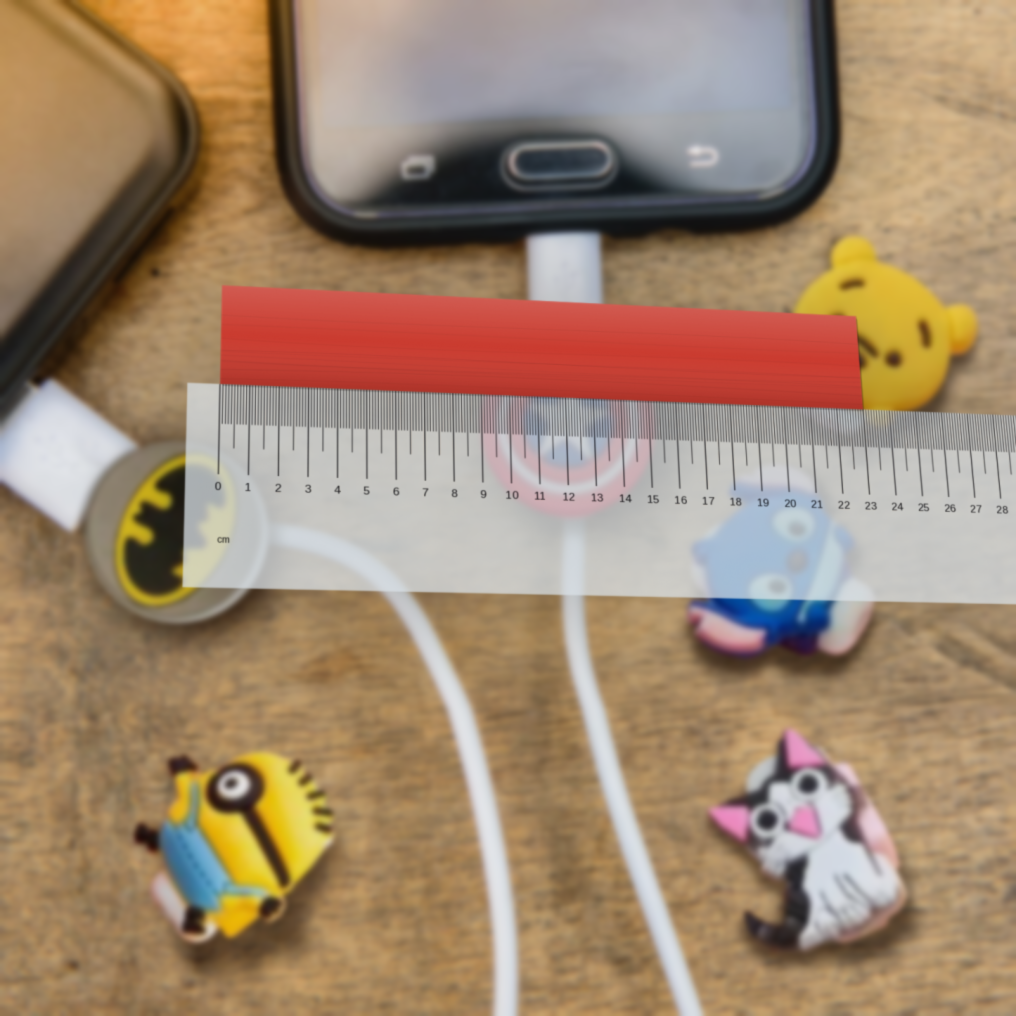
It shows {"value": 23, "unit": "cm"}
